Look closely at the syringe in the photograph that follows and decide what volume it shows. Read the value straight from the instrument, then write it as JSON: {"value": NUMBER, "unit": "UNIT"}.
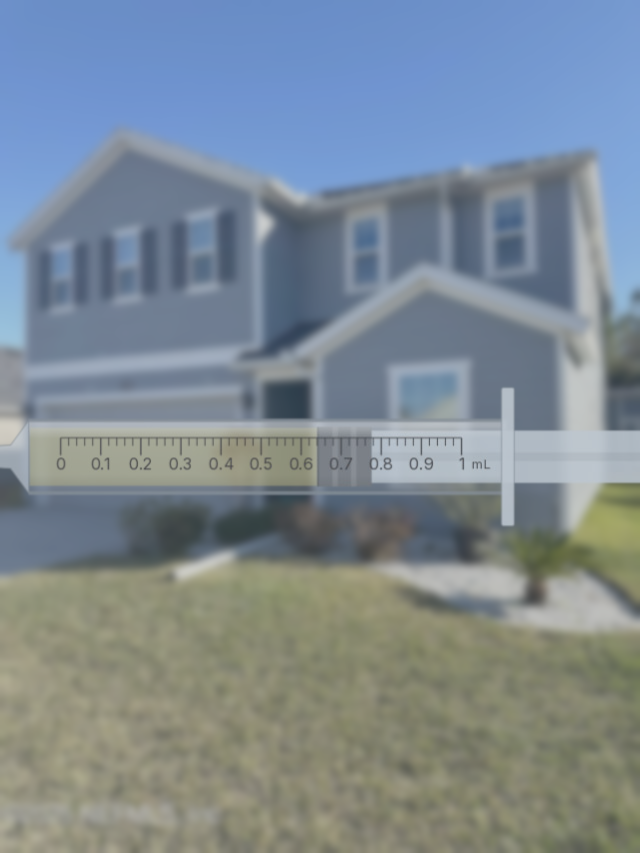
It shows {"value": 0.64, "unit": "mL"}
